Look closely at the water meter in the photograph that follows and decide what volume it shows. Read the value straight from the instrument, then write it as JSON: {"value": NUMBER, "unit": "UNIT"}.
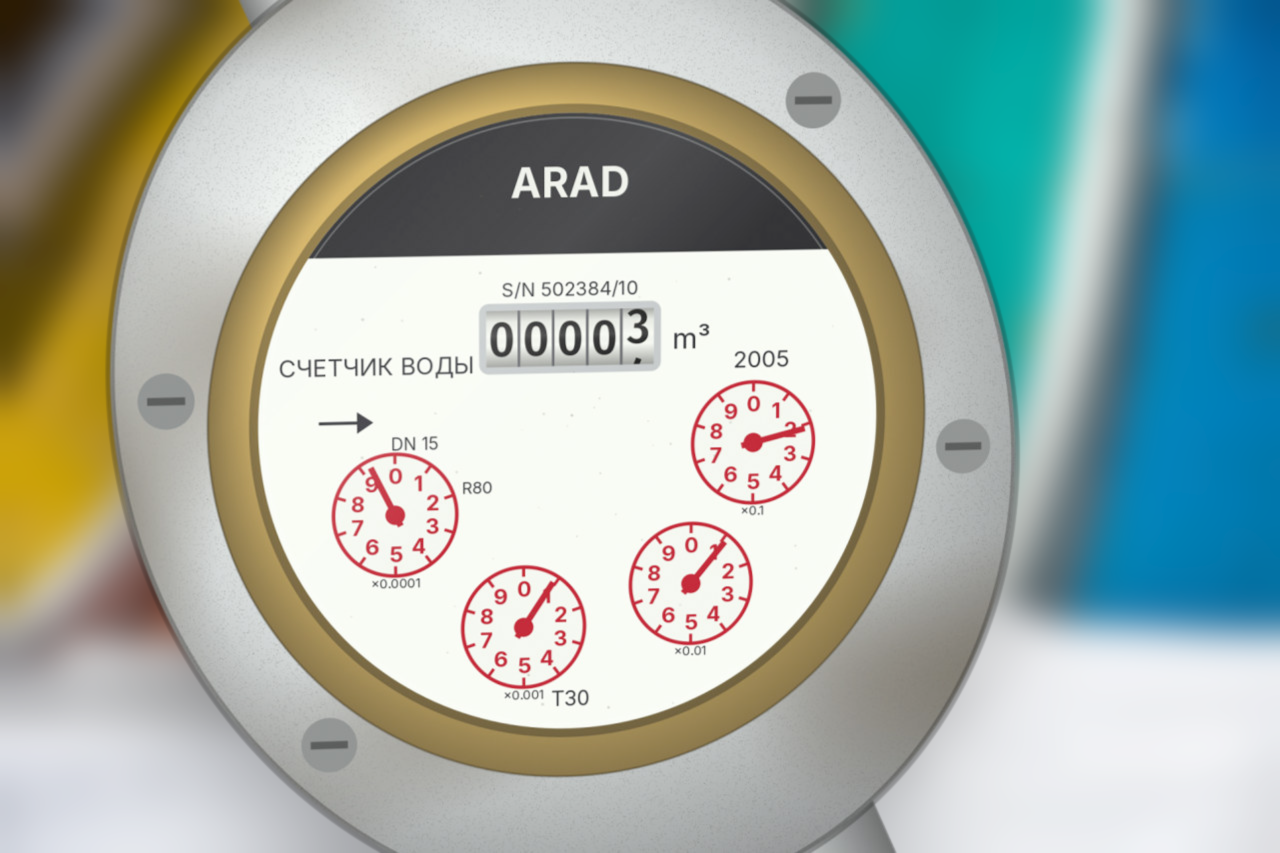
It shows {"value": 3.2109, "unit": "m³"}
